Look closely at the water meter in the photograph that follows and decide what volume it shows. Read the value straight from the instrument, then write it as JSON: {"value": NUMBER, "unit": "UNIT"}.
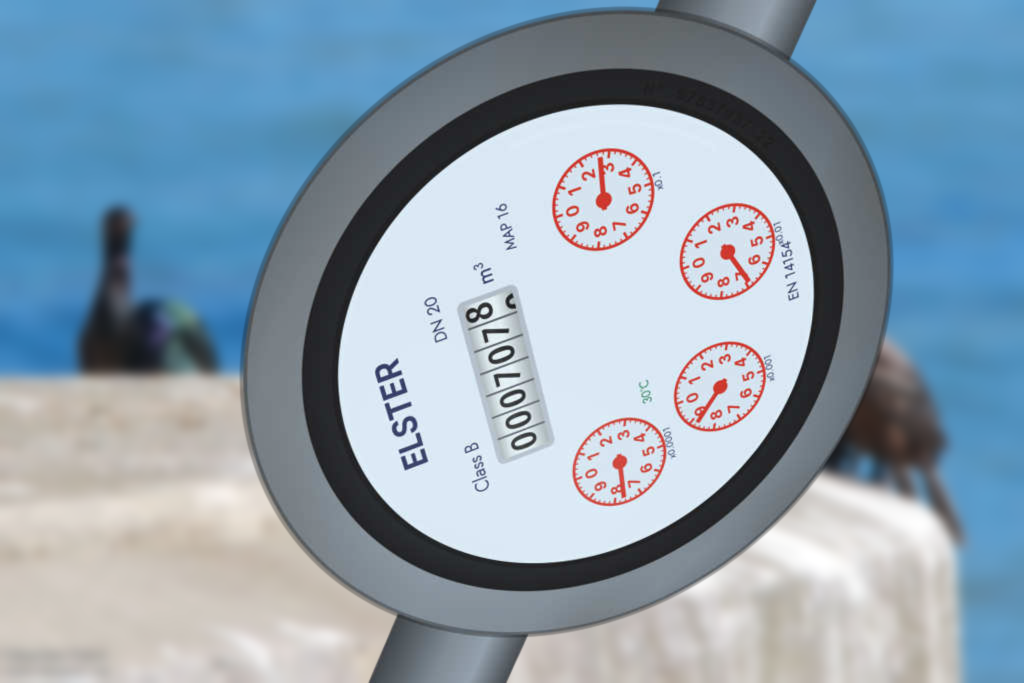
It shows {"value": 7078.2687, "unit": "m³"}
